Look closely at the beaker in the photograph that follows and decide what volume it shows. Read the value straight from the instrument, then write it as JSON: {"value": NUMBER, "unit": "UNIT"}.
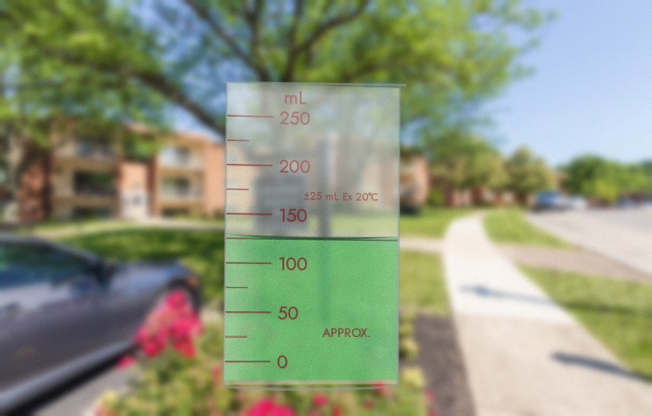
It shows {"value": 125, "unit": "mL"}
